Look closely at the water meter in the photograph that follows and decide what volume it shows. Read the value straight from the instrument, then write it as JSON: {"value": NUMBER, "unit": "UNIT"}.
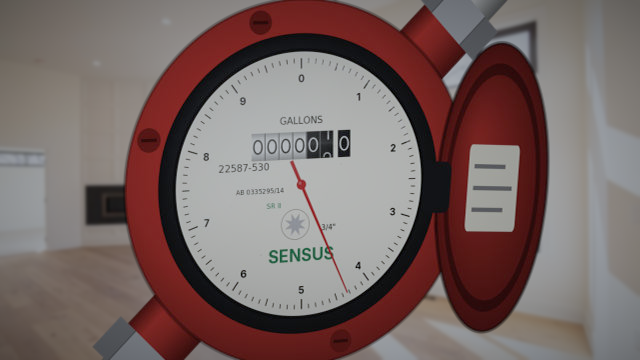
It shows {"value": 14.3, "unit": "gal"}
